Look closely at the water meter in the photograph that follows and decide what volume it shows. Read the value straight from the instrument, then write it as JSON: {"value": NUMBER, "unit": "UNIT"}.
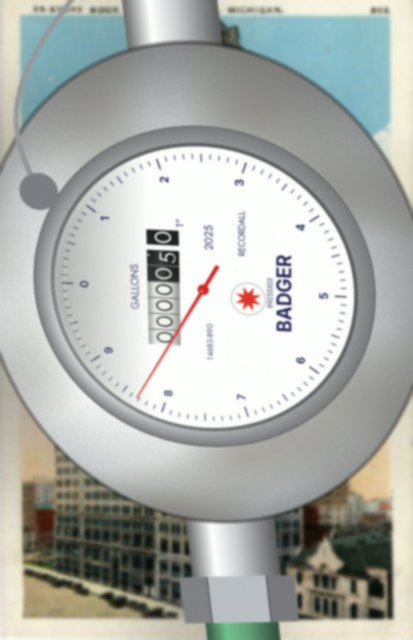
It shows {"value": 48.3, "unit": "gal"}
